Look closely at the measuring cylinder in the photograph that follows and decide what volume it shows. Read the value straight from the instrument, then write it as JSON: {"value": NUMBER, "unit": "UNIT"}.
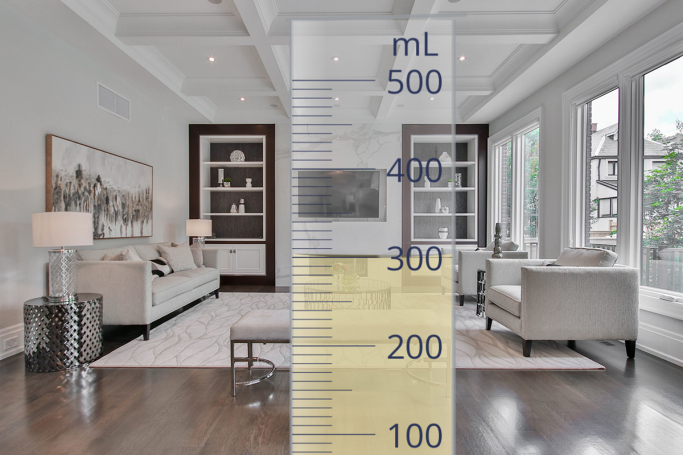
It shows {"value": 300, "unit": "mL"}
